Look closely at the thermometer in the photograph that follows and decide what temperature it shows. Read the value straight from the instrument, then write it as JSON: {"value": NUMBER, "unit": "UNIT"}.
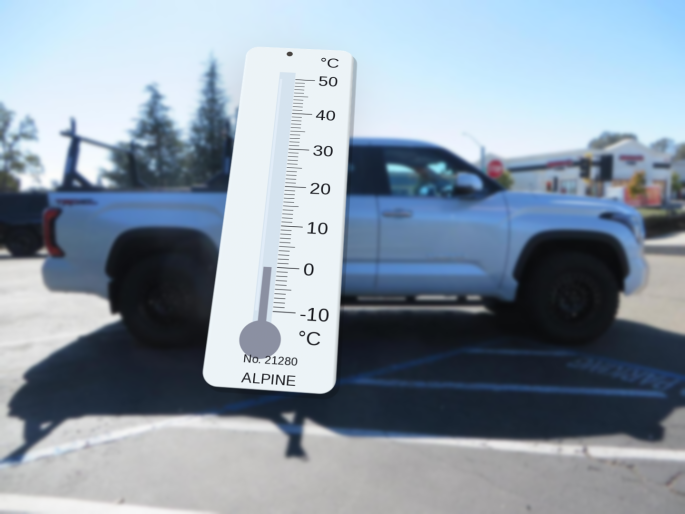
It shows {"value": 0, "unit": "°C"}
